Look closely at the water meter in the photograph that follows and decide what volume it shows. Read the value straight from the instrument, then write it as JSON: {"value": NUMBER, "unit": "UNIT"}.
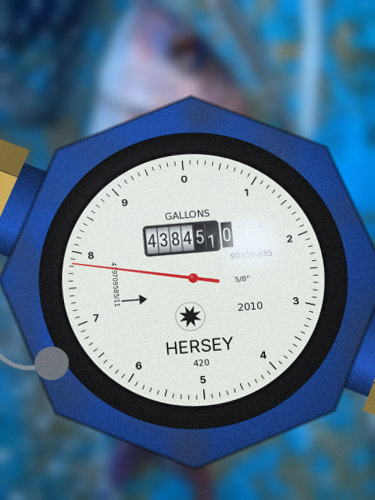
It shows {"value": 4384507.8, "unit": "gal"}
